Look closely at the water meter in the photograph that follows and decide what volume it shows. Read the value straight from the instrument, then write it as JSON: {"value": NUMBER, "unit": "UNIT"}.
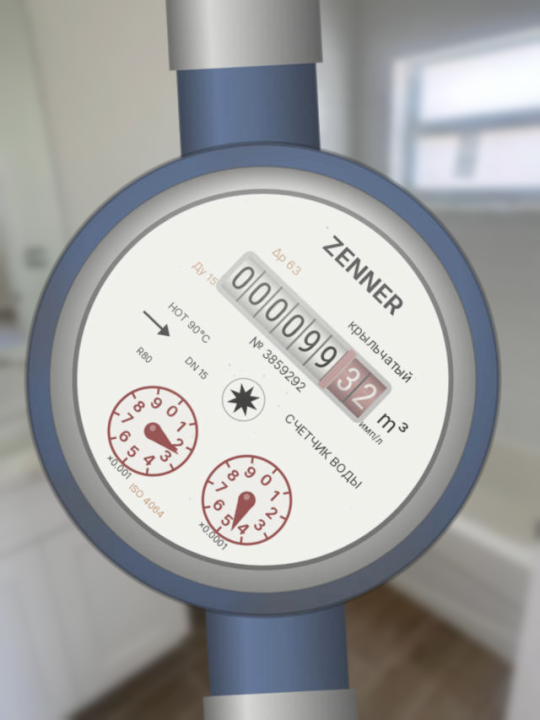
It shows {"value": 99.3224, "unit": "m³"}
